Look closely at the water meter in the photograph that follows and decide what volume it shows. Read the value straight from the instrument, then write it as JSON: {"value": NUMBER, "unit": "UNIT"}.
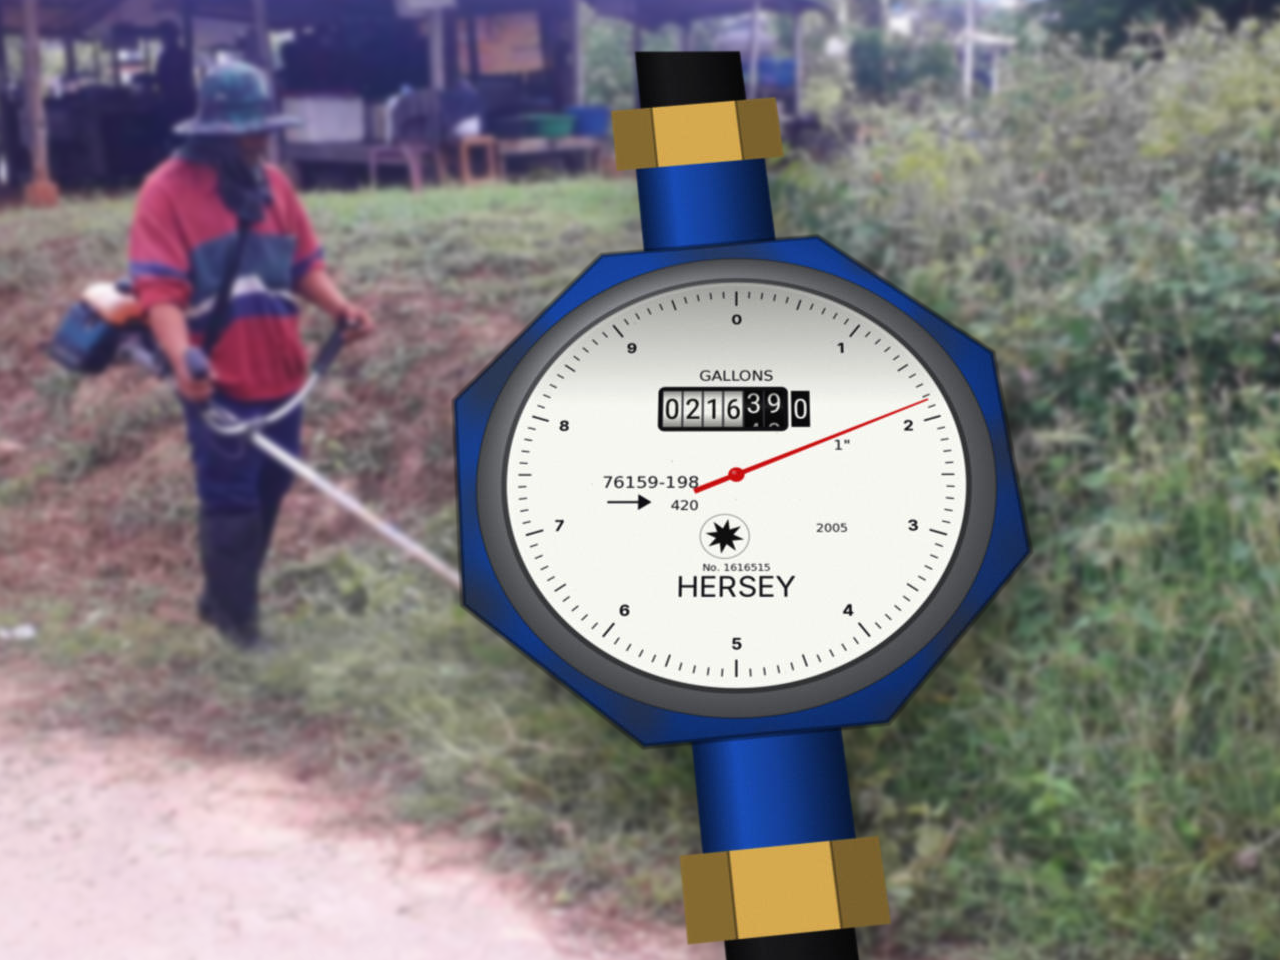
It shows {"value": 216391.8, "unit": "gal"}
